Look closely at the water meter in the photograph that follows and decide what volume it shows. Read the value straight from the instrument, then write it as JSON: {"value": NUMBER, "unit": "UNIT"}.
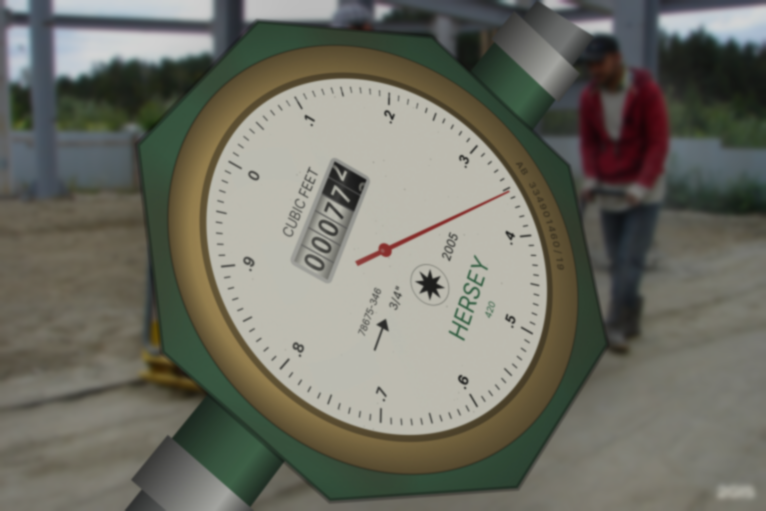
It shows {"value": 772.35, "unit": "ft³"}
